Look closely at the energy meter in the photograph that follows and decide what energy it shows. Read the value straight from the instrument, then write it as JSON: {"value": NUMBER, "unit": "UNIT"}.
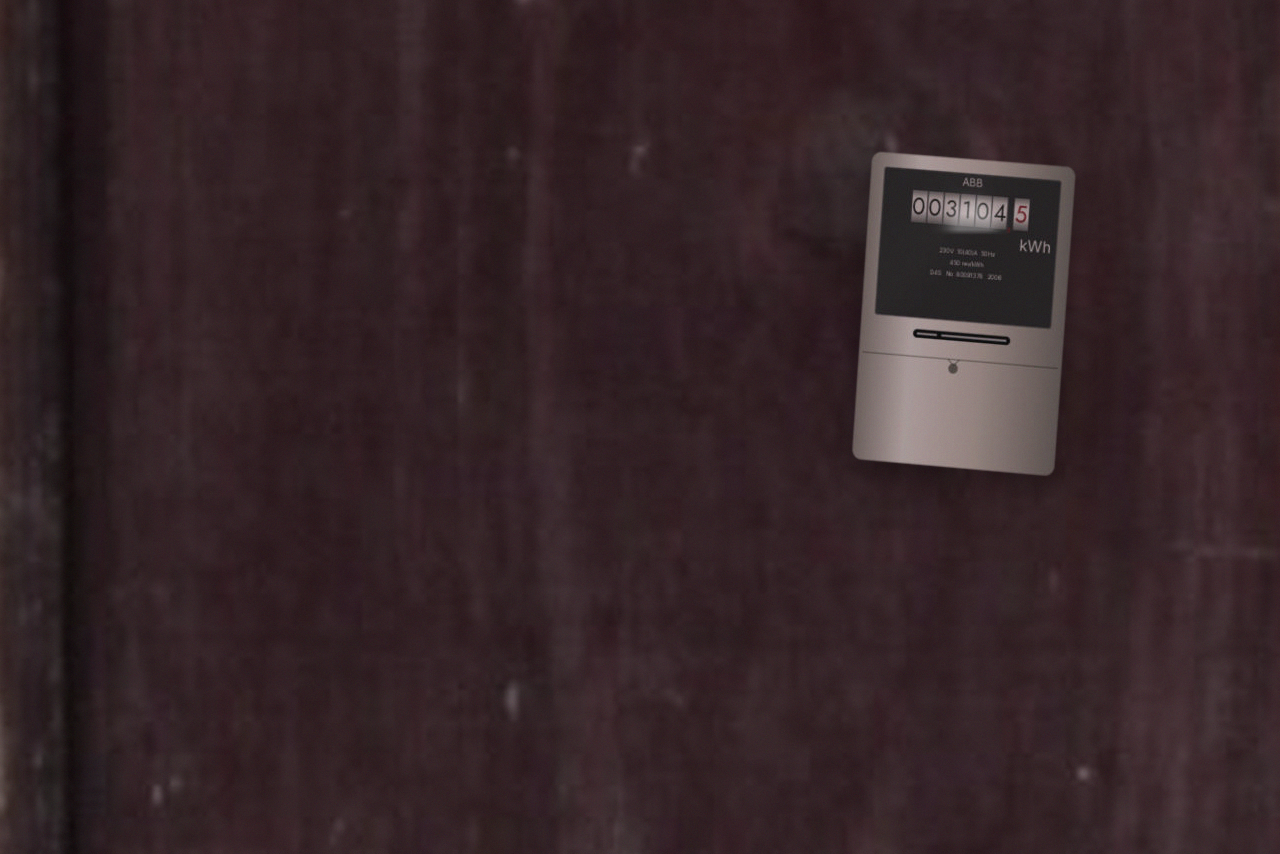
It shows {"value": 3104.5, "unit": "kWh"}
